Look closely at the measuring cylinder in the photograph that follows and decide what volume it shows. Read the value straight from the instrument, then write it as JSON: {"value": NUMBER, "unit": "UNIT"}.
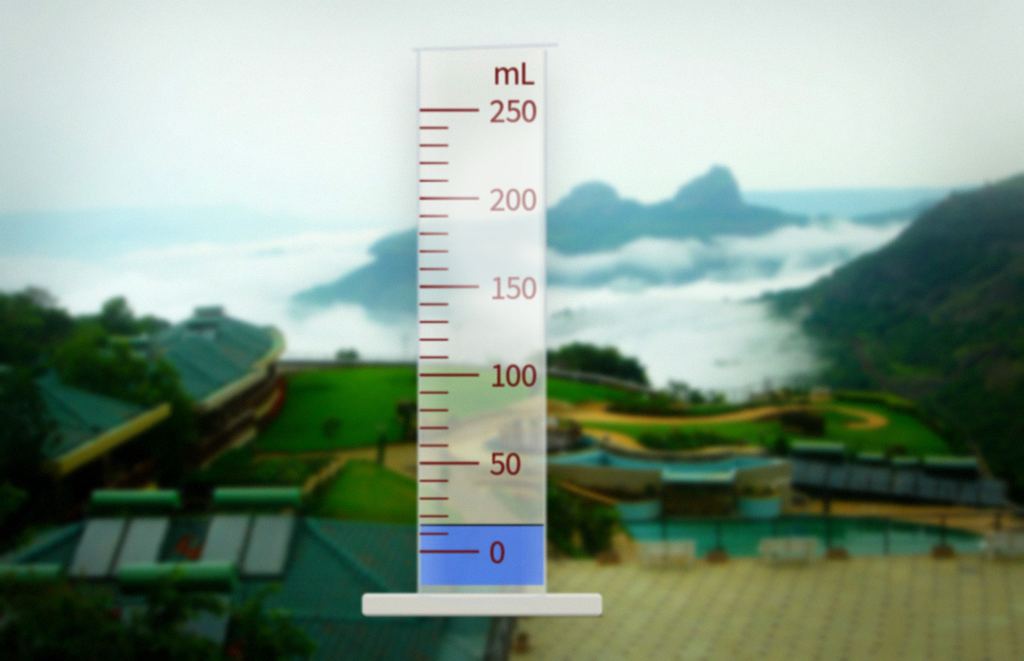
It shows {"value": 15, "unit": "mL"}
